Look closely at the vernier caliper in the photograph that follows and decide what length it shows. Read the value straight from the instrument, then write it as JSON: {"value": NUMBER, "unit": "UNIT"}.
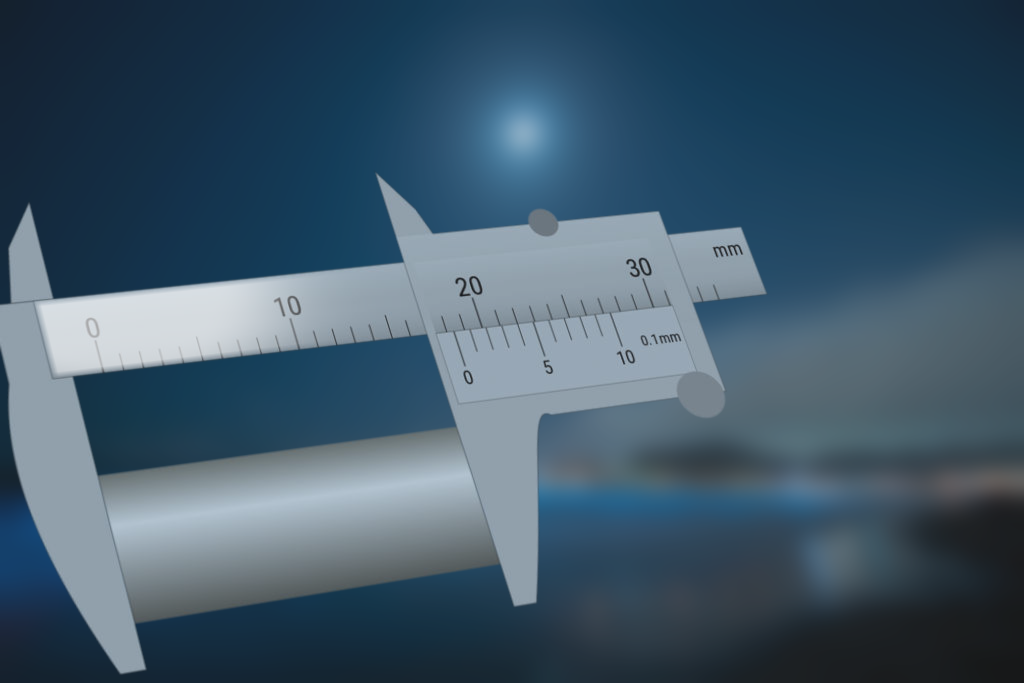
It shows {"value": 18.4, "unit": "mm"}
